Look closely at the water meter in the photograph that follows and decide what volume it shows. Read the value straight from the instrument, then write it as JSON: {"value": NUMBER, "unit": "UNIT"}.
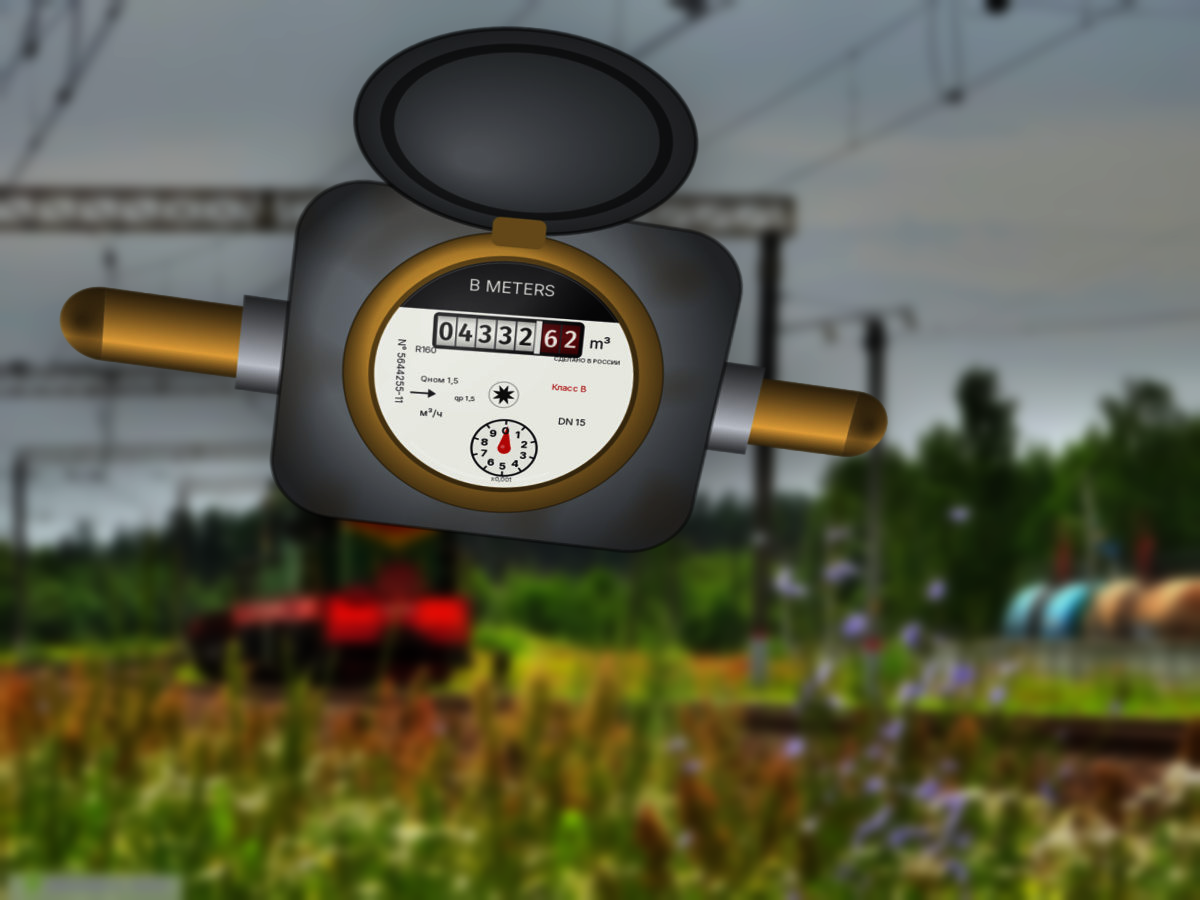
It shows {"value": 4332.620, "unit": "m³"}
